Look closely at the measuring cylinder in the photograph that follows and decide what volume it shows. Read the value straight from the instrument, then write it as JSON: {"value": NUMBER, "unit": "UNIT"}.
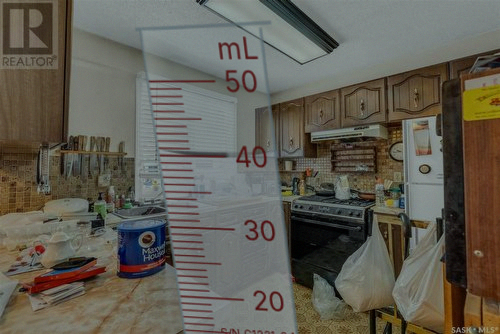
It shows {"value": 40, "unit": "mL"}
